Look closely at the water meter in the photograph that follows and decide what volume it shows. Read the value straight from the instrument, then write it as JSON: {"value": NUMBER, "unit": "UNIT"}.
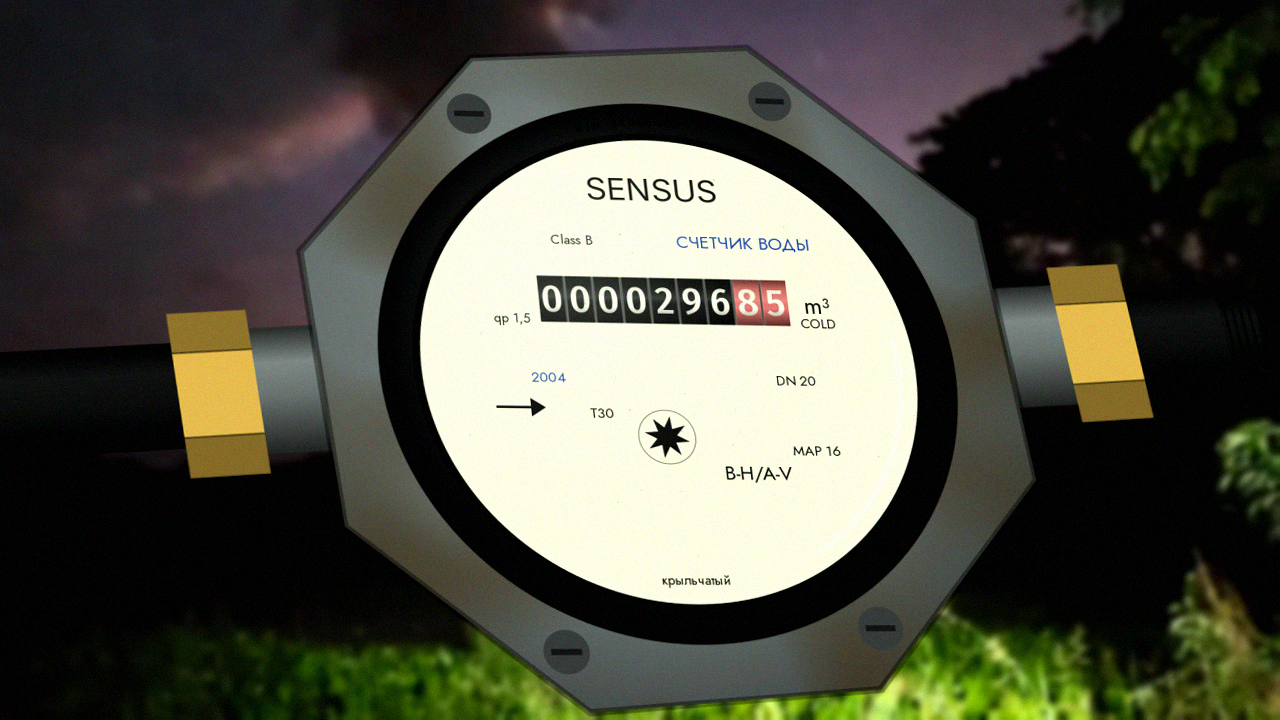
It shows {"value": 296.85, "unit": "m³"}
